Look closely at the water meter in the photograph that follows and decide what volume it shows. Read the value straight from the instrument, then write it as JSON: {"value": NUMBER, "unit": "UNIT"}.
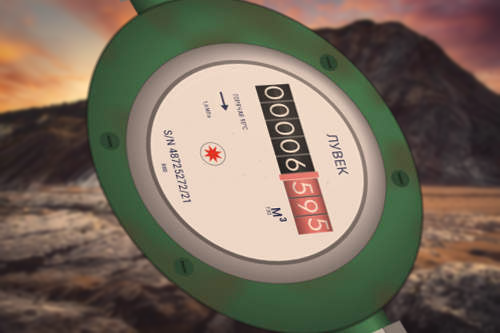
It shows {"value": 6.595, "unit": "m³"}
